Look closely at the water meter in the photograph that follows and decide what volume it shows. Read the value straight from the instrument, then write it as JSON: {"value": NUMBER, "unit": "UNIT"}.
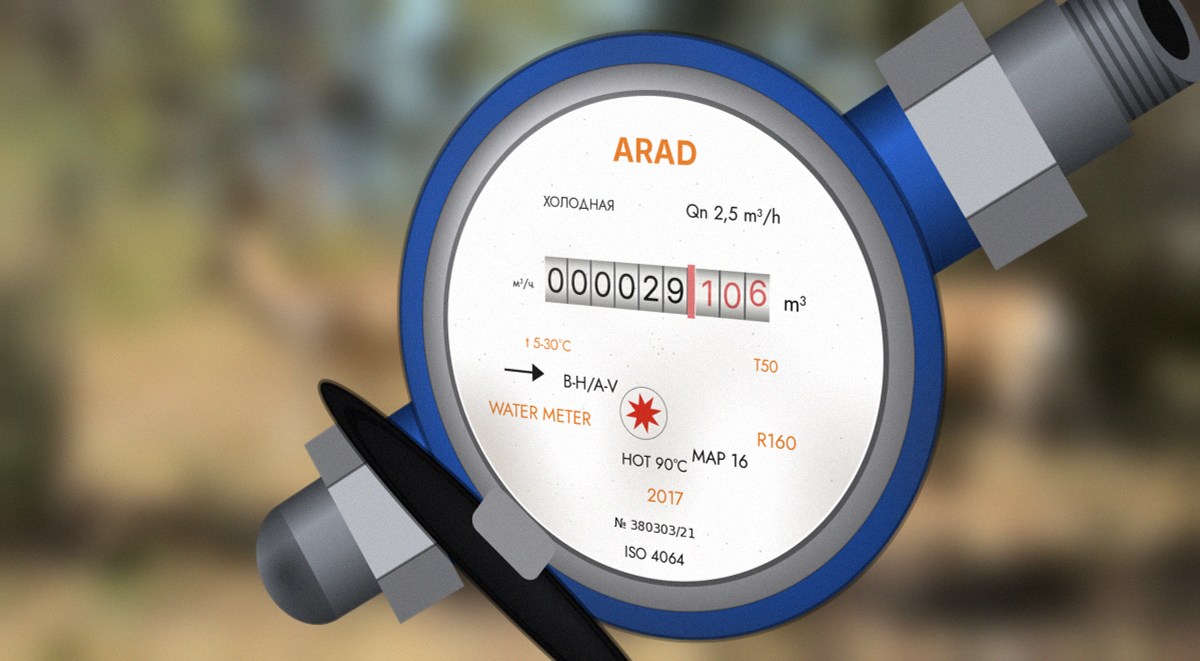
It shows {"value": 29.106, "unit": "m³"}
